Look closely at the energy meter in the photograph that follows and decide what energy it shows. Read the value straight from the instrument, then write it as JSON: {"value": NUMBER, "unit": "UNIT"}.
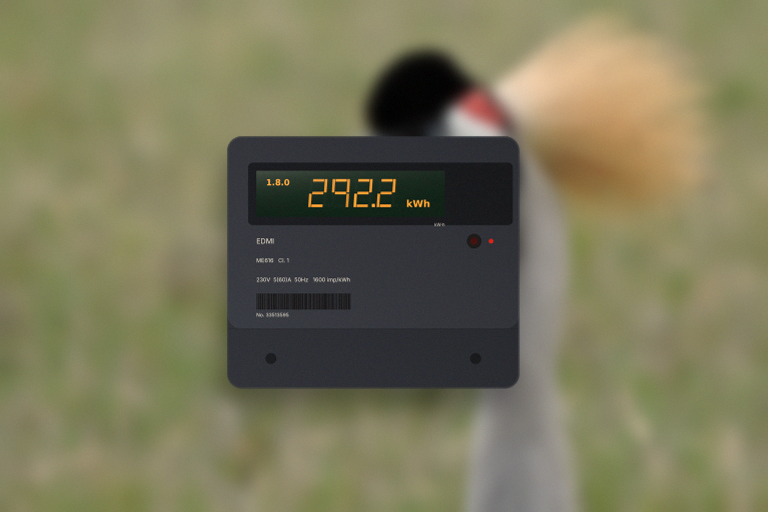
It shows {"value": 292.2, "unit": "kWh"}
